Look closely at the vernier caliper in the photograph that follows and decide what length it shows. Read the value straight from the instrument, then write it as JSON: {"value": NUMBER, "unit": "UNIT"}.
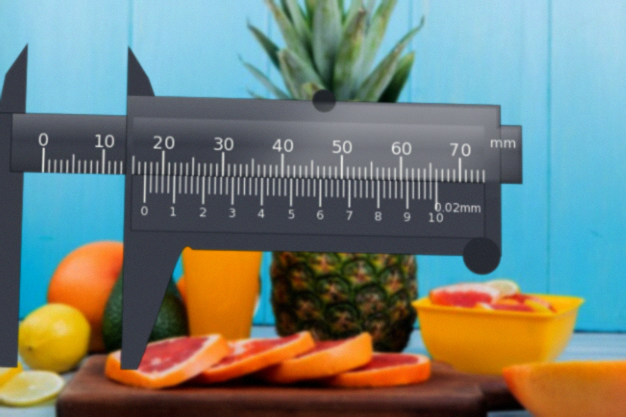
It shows {"value": 17.0, "unit": "mm"}
